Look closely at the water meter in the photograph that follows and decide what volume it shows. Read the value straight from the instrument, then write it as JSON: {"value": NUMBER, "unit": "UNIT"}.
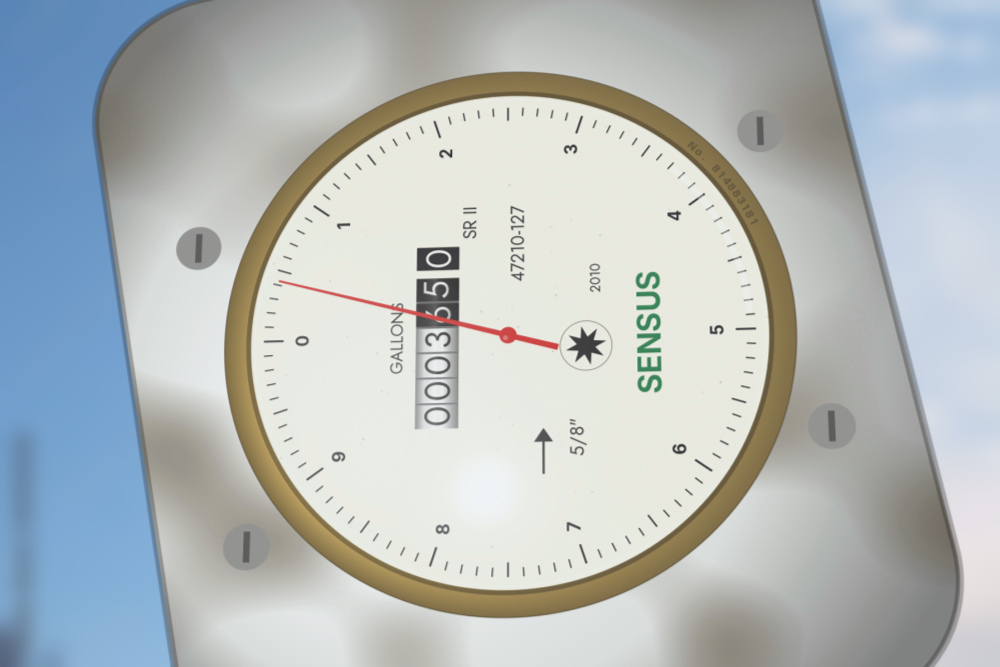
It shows {"value": 3650.4, "unit": "gal"}
